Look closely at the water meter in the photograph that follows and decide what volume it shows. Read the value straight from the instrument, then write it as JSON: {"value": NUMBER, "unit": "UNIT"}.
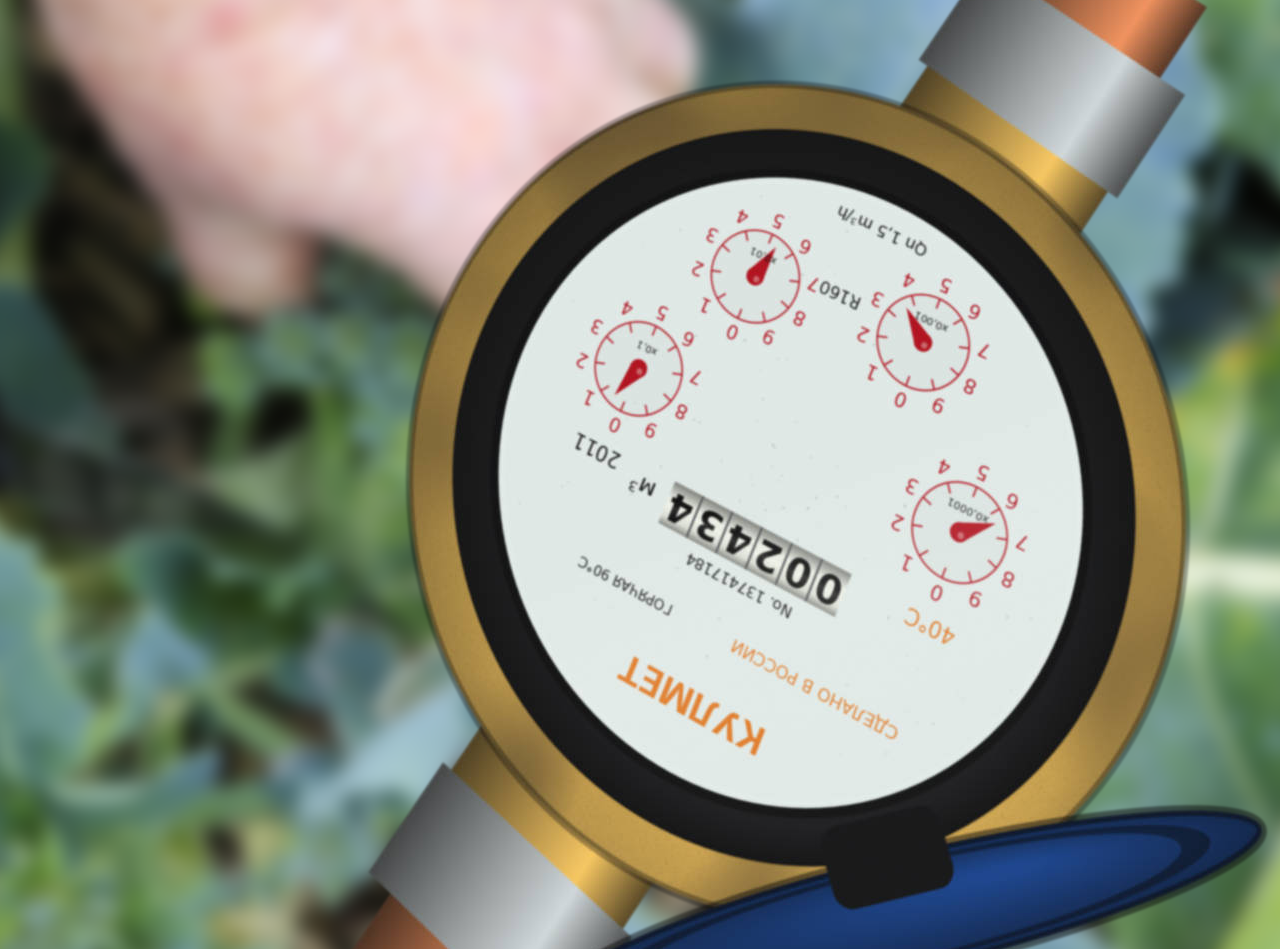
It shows {"value": 2434.0536, "unit": "m³"}
